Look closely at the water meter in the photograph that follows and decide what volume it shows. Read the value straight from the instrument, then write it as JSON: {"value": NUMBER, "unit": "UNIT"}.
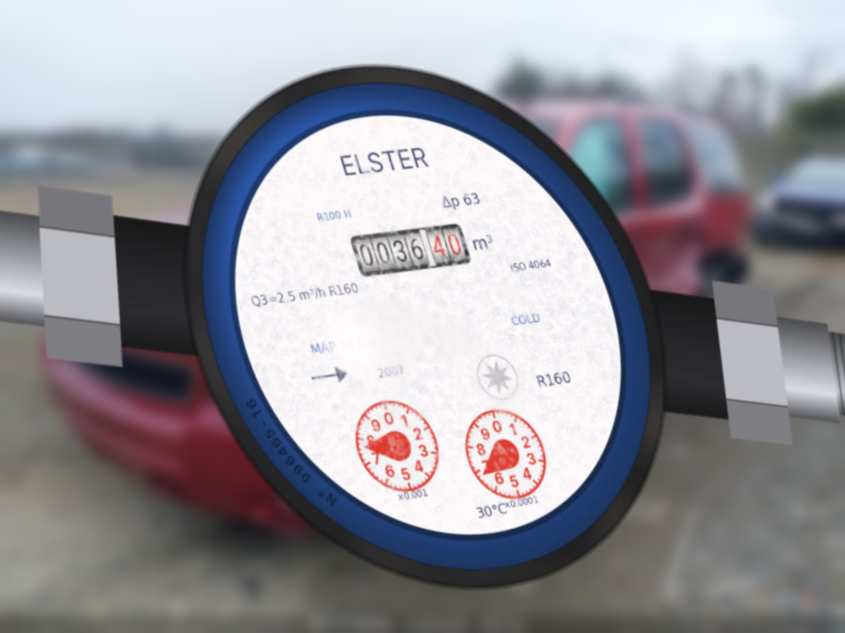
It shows {"value": 36.4076, "unit": "m³"}
